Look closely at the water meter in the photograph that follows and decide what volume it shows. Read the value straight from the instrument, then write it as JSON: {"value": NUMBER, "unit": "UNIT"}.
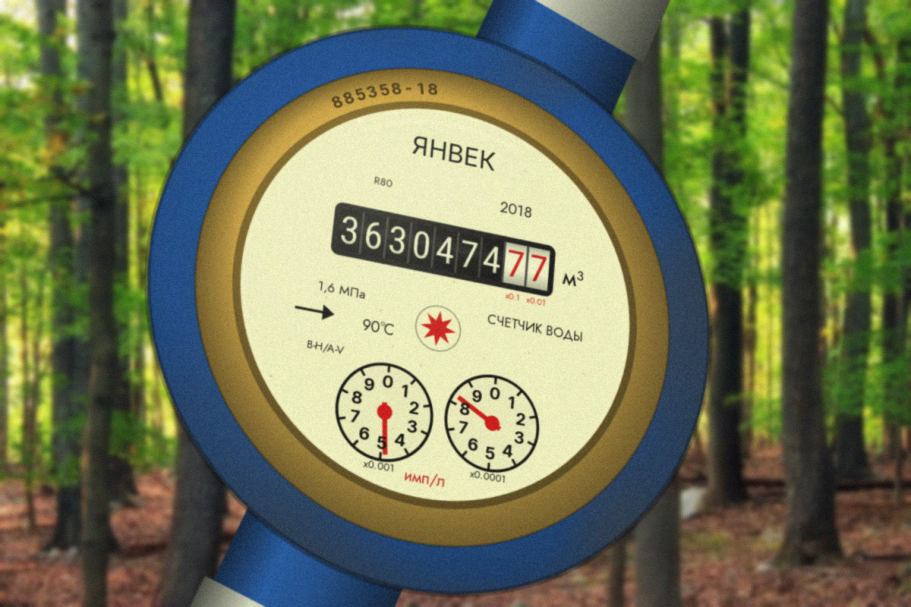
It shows {"value": 3630474.7748, "unit": "m³"}
